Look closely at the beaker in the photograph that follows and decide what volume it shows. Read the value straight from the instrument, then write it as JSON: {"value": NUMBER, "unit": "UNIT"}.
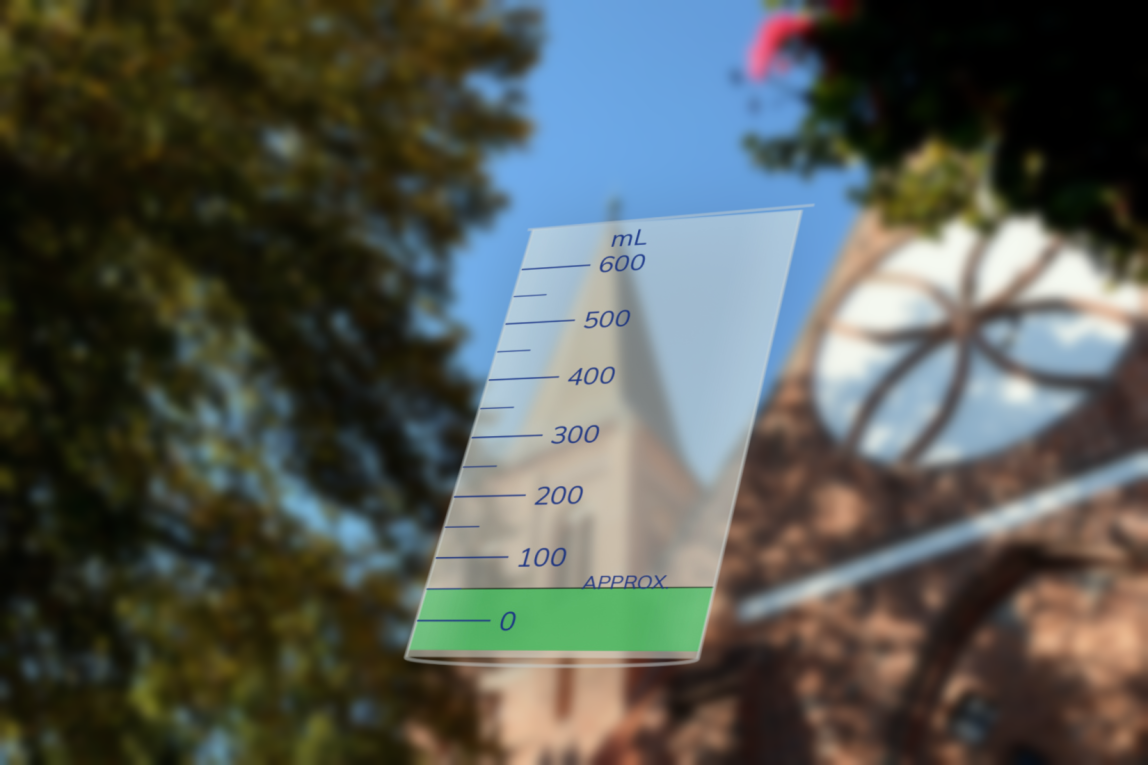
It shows {"value": 50, "unit": "mL"}
